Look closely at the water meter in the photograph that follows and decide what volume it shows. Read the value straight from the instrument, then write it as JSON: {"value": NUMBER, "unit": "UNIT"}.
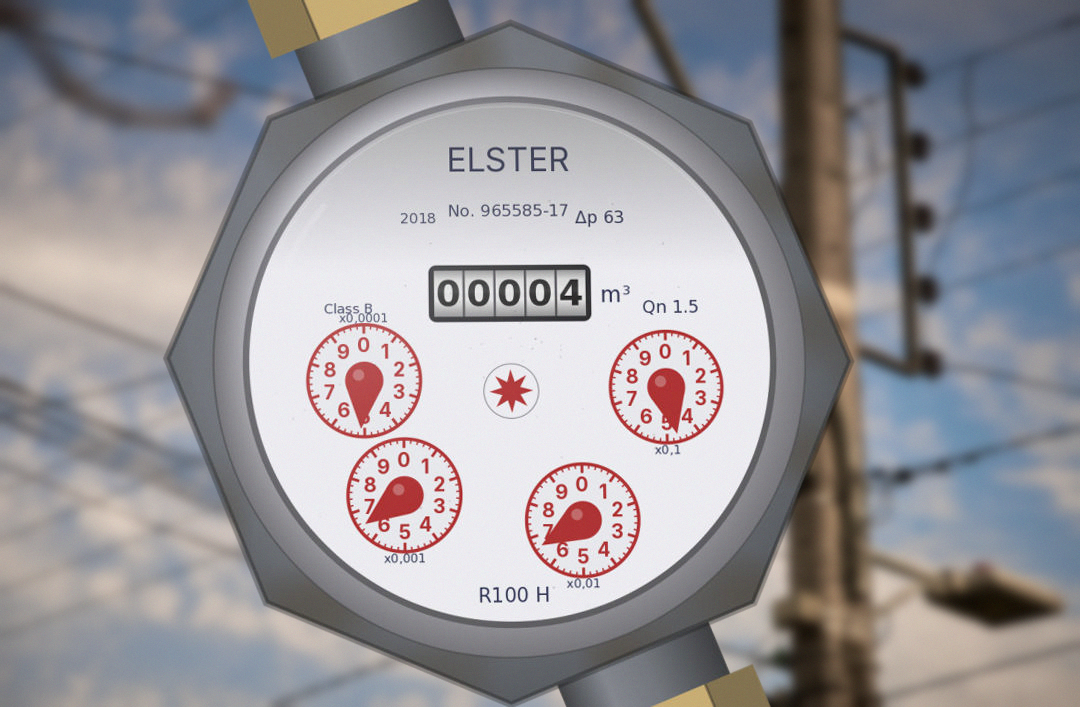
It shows {"value": 4.4665, "unit": "m³"}
